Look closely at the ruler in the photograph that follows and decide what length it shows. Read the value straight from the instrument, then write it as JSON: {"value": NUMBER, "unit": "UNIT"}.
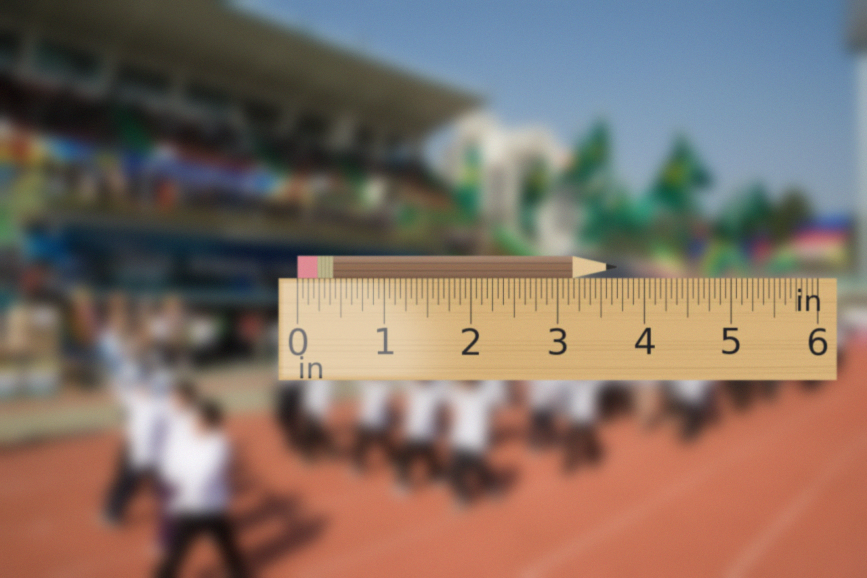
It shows {"value": 3.6875, "unit": "in"}
